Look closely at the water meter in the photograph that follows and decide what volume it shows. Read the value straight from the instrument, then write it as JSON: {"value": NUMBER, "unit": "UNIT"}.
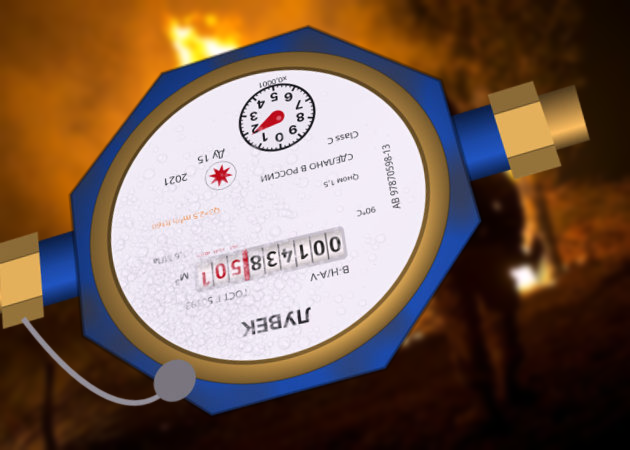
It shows {"value": 1438.5011, "unit": "m³"}
